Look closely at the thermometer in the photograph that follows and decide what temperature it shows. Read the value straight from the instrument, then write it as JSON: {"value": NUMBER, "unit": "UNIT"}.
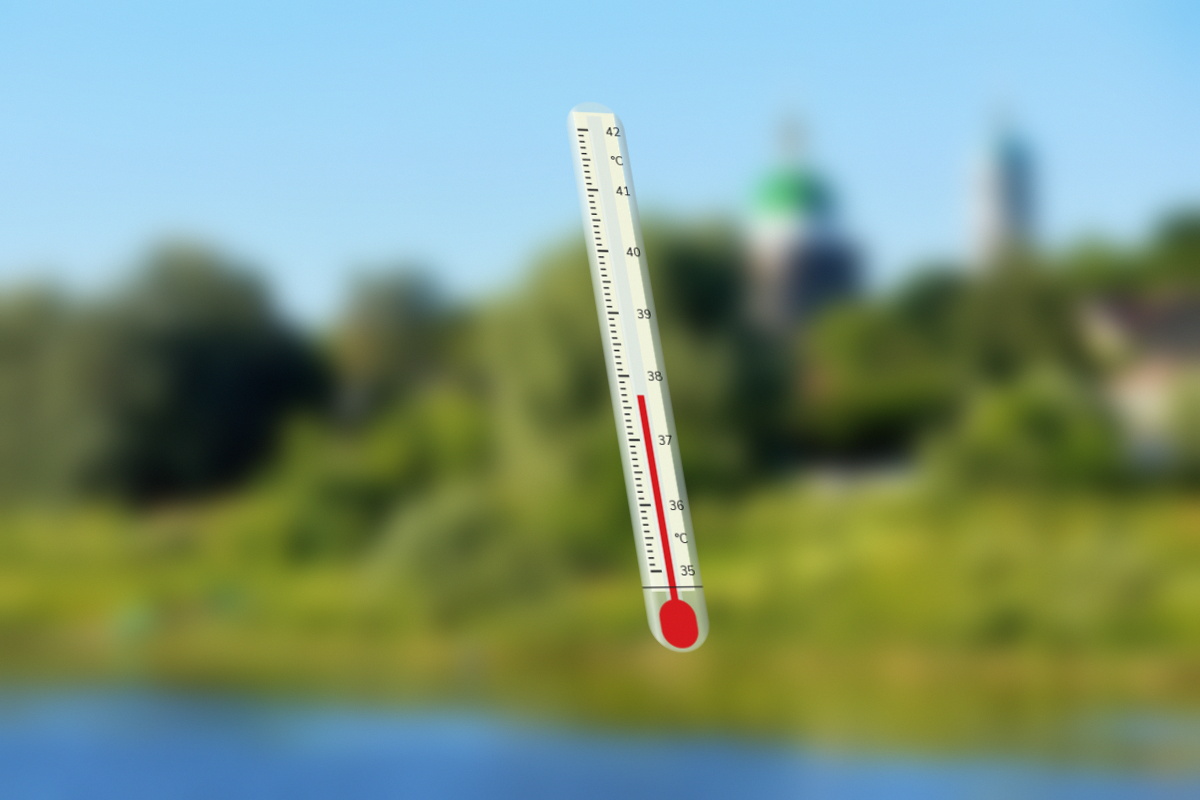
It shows {"value": 37.7, "unit": "°C"}
